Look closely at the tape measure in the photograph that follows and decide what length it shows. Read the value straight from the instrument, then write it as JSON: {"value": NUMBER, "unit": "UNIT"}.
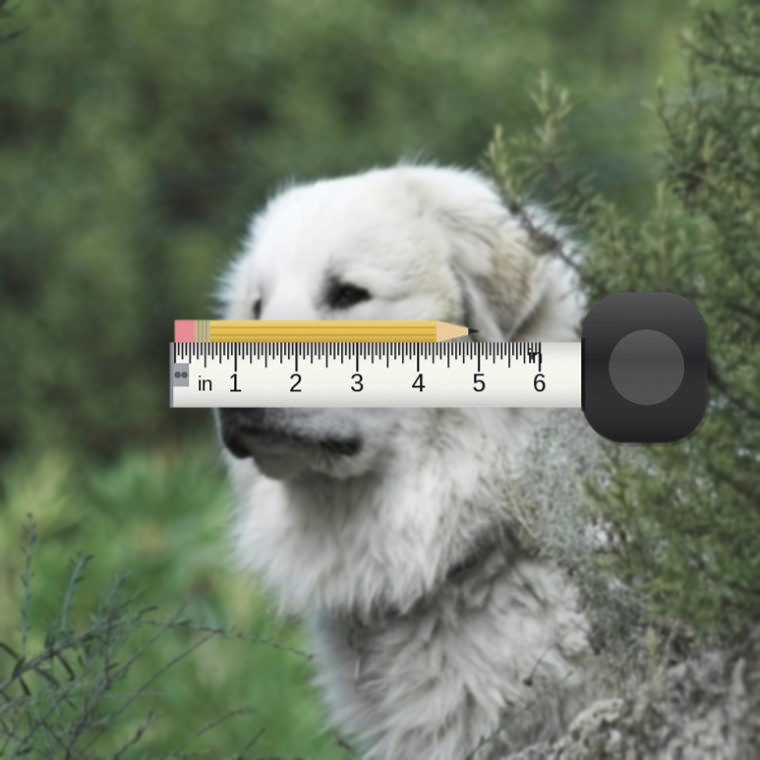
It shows {"value": 5, "unit": "in"}
